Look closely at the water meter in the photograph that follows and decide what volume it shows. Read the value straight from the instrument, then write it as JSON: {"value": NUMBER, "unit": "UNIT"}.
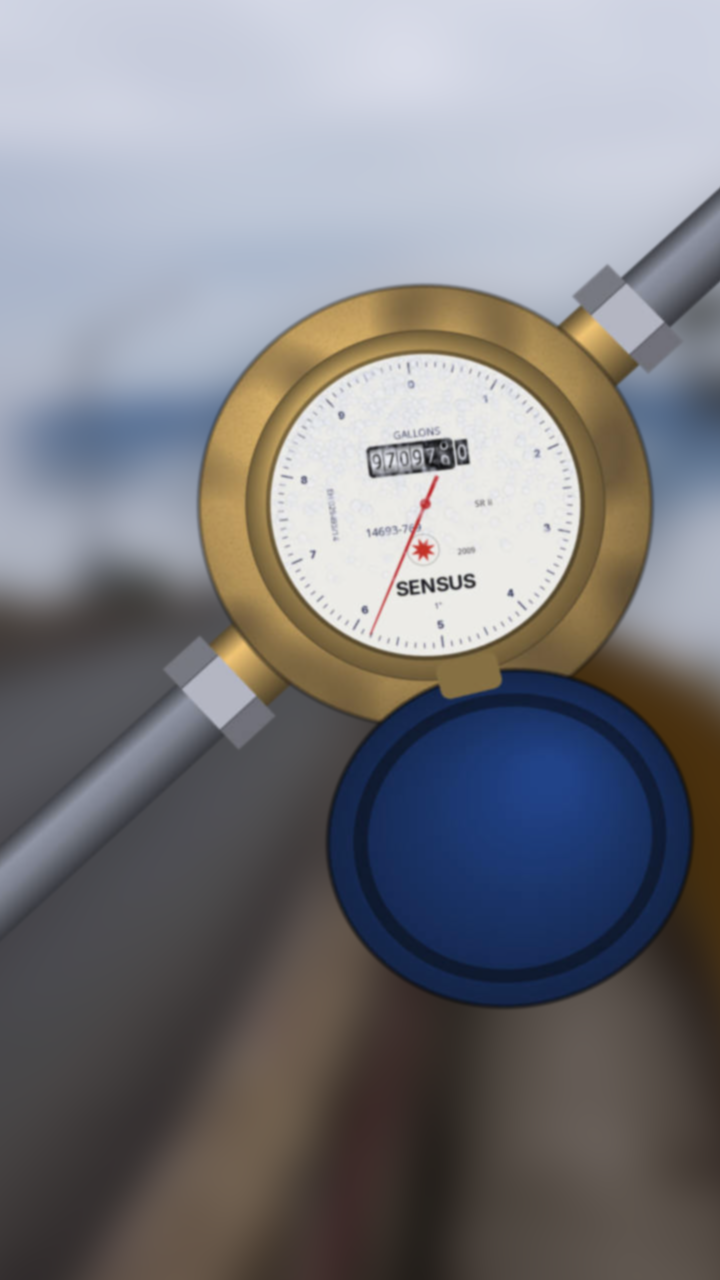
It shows {"value": 9709785.8, "unit": "gal"}
